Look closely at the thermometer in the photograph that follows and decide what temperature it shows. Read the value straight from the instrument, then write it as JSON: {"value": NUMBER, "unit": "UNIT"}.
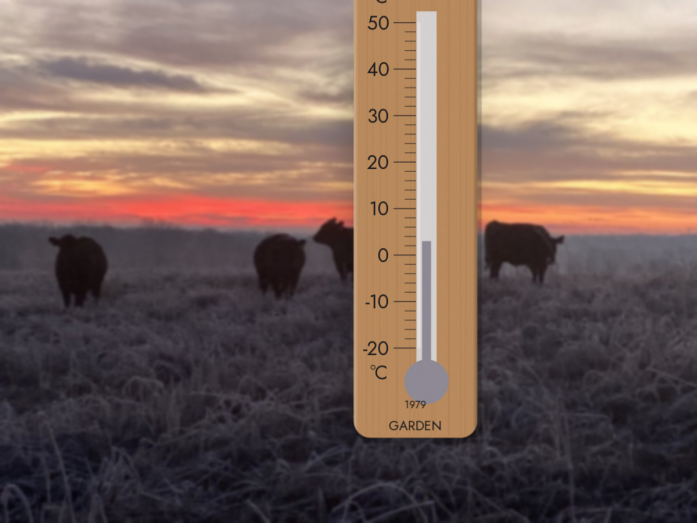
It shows {"value": 3, "unit": "°C"}
